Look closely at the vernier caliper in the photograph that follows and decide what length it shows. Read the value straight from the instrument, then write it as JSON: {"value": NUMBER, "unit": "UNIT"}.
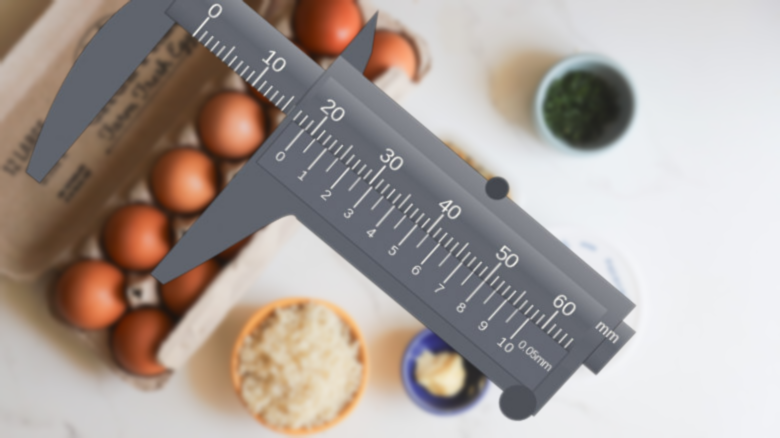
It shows {"value": 18.8, "unit": "mm"}
